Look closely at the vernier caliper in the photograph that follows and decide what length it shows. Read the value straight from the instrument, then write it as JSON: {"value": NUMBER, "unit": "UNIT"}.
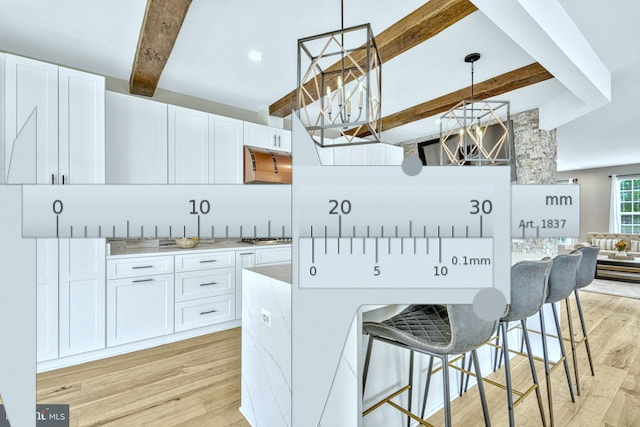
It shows {"value": 18.1, "unit": "mm"}
